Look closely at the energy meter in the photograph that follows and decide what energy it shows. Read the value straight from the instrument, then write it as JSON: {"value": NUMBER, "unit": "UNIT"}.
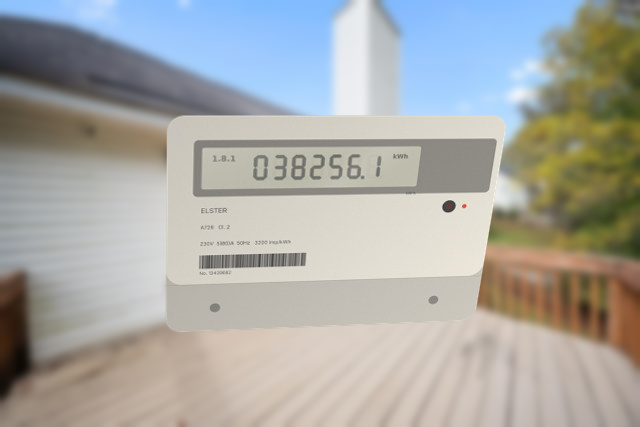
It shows {"value": 38256.1, "unit": "kWh"}
